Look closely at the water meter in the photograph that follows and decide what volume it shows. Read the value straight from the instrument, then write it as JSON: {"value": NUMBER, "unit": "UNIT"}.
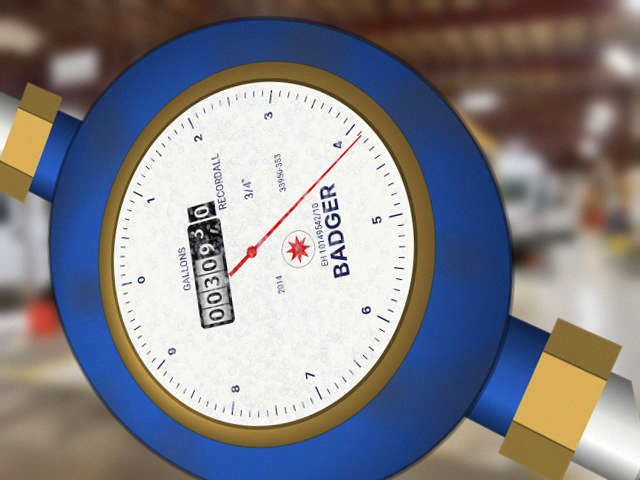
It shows {"value": 30934.1, "unit": "gal"}
